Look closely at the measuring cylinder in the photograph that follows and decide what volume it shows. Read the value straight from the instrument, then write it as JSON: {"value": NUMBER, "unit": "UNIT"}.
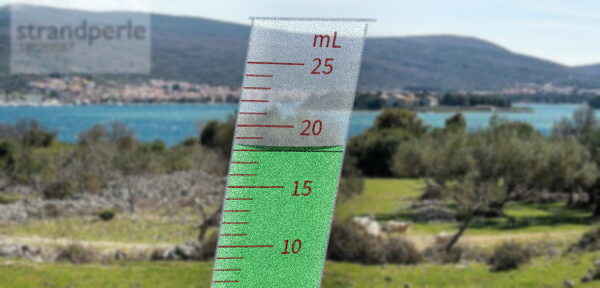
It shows {"value": 18, "unit": "mL"}
